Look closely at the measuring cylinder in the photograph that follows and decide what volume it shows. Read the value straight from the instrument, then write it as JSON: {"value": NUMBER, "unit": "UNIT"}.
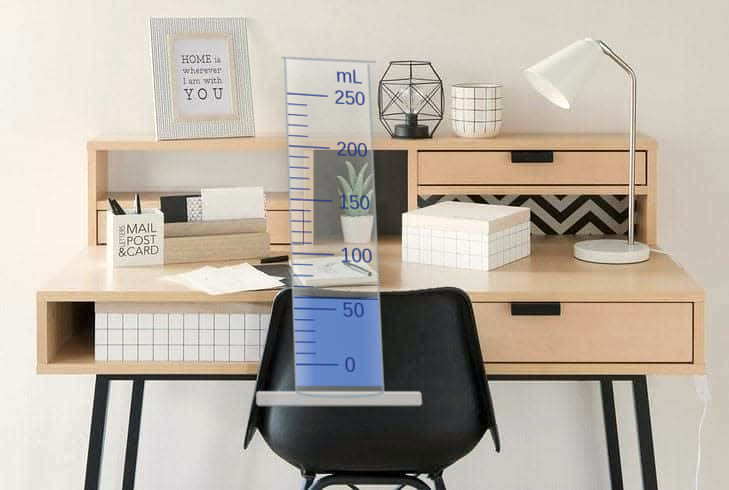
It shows {"value": 60, "unit": "mL"}
